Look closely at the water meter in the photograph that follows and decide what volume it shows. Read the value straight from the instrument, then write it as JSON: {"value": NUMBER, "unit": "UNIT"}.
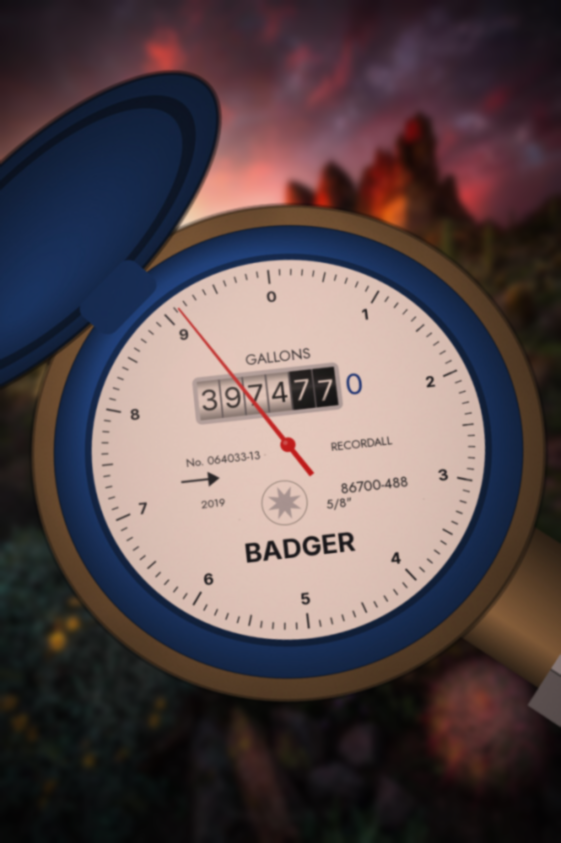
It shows {"value": 3974769.1, "unit": "gal"}
